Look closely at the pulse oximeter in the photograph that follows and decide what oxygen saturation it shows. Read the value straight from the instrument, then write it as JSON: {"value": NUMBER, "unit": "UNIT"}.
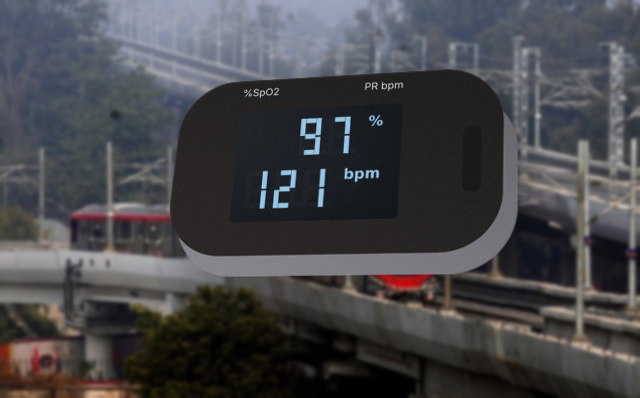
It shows {"value": 97, "unit": "%"}
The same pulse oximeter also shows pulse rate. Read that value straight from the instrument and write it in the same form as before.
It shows {"value": 121, "unit": "bpm"}
